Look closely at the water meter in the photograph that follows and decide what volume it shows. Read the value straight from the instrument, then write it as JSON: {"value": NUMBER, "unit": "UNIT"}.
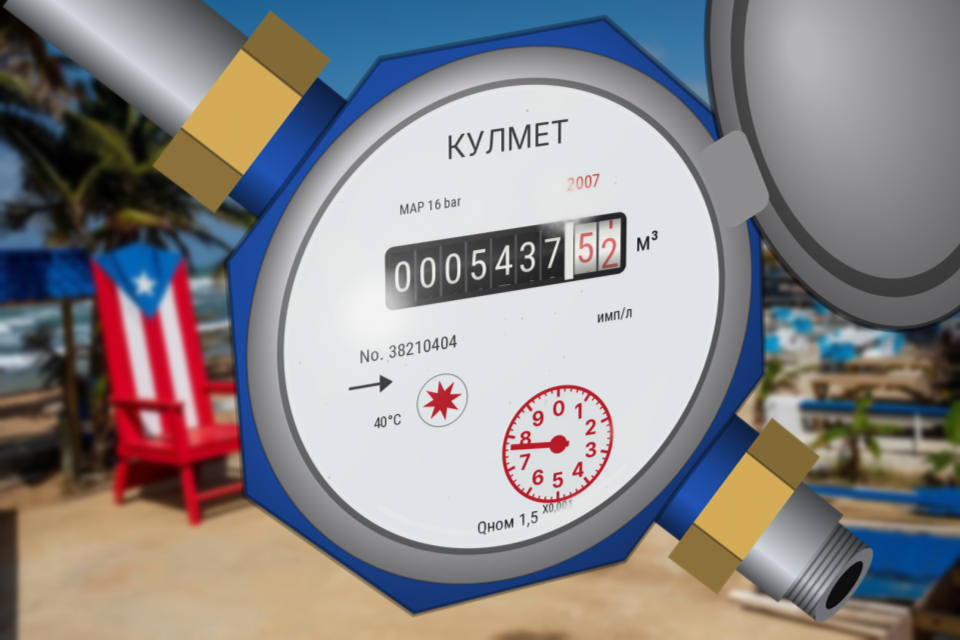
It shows {"value": 5437.517, "unit": "m³"}
